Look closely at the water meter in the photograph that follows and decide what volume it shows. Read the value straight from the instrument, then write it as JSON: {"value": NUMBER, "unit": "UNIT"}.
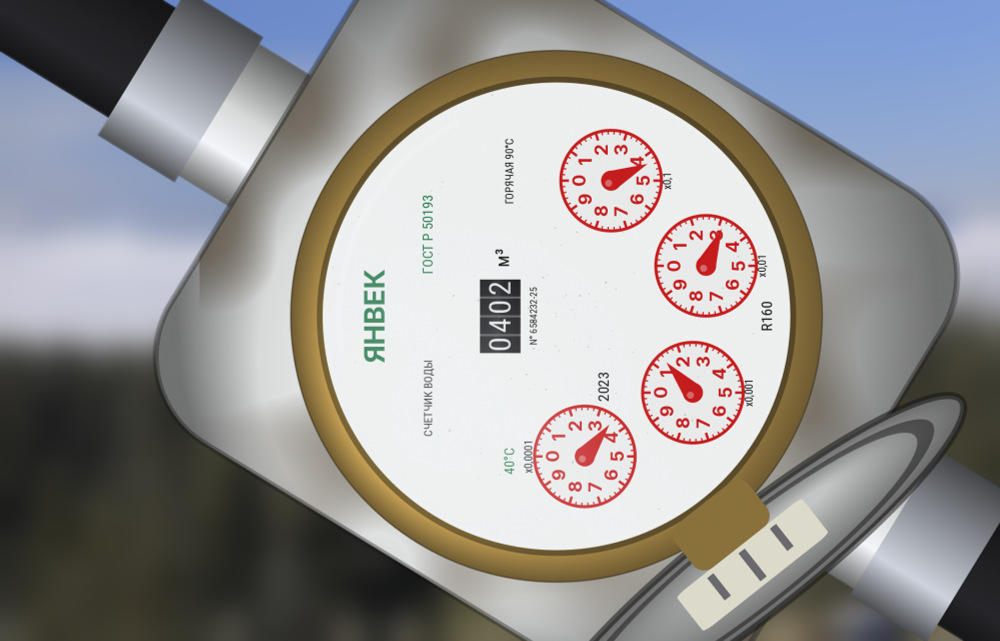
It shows {"value": 402.4313, "unit": "m³"}
